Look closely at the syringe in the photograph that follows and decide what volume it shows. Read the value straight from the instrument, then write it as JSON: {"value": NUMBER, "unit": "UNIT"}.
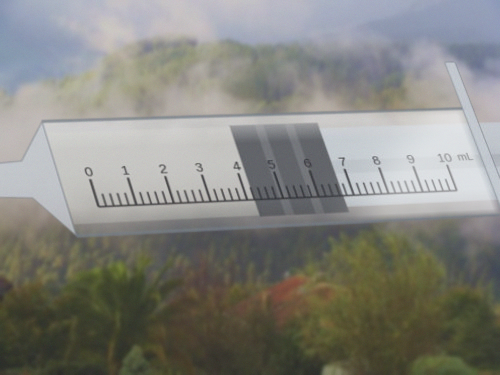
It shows {"value": 4.2, "unit": "mL"}
